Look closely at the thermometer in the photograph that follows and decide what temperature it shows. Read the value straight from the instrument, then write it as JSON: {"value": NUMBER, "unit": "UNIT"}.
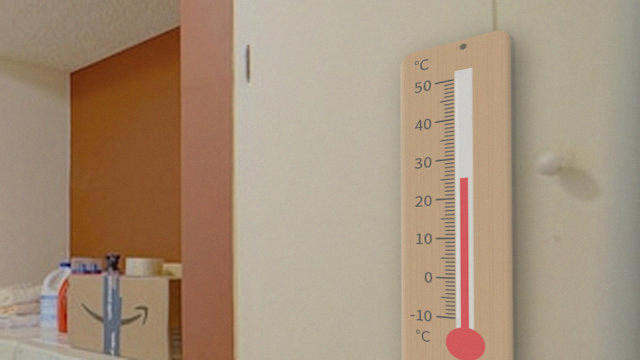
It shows {"value": 25, "unit": "°C"}
